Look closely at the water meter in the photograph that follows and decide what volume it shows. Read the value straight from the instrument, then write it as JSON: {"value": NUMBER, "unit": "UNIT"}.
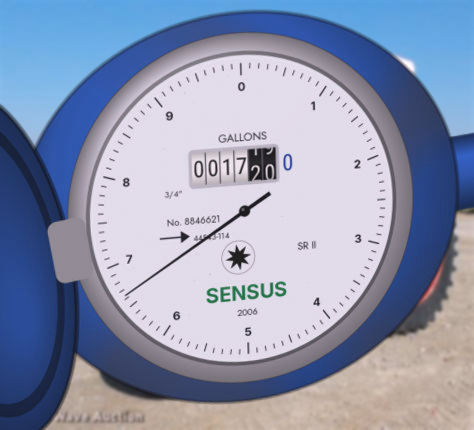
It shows {"value": 17196.6, "unit": "gal"}
